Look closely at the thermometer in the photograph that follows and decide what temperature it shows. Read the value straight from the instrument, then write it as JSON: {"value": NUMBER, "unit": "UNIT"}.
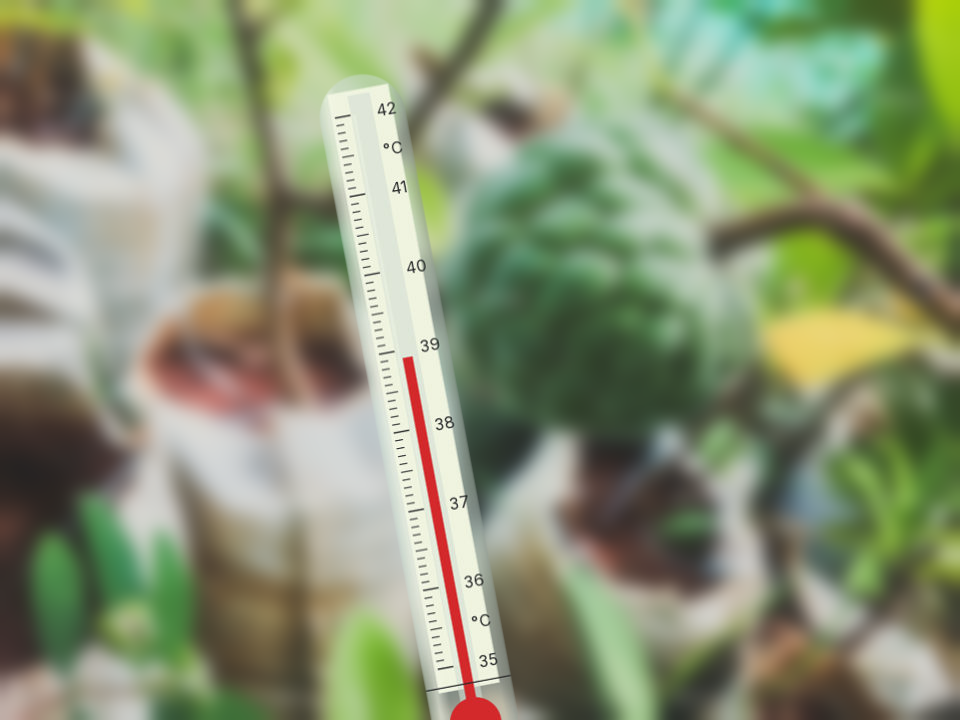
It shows {"value": 38.9, "unit": "°C"}
